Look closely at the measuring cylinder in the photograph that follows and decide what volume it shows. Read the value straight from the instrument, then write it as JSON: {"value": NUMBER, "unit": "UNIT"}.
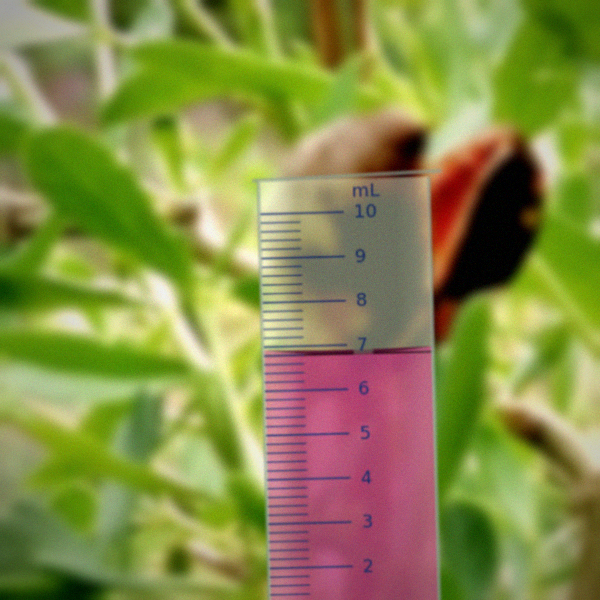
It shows {"value": 6.8, "unit": "mL"}
